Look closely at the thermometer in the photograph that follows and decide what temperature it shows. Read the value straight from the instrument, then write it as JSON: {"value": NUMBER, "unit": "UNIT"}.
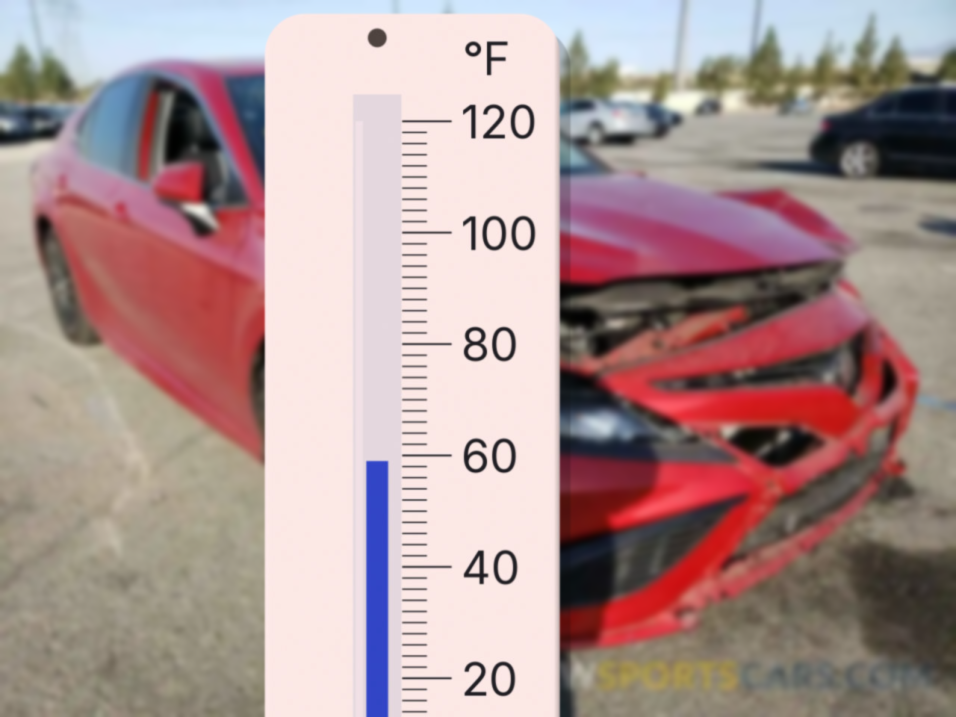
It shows {"value": 59, "unit": "°F"}
